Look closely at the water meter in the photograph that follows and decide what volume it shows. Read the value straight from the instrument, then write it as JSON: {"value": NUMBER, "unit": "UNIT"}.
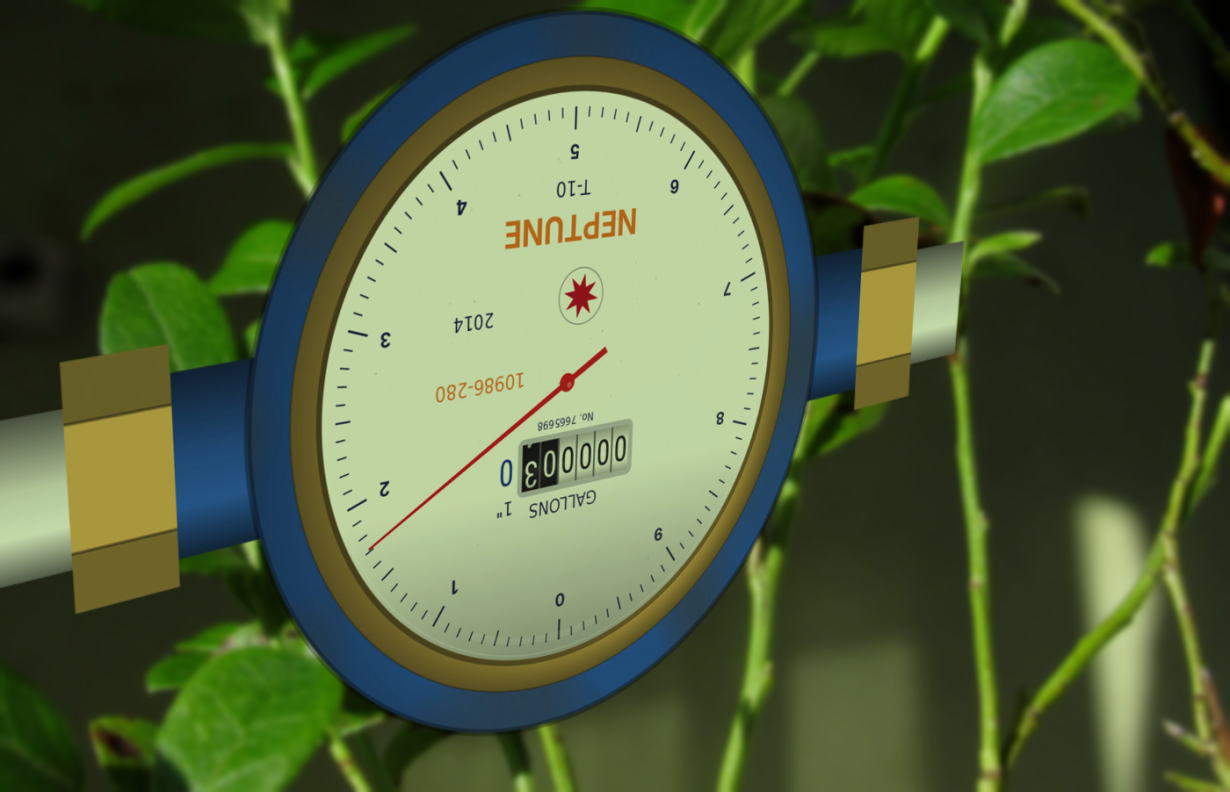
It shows {"value": 31.7, "unit": "gal"}
